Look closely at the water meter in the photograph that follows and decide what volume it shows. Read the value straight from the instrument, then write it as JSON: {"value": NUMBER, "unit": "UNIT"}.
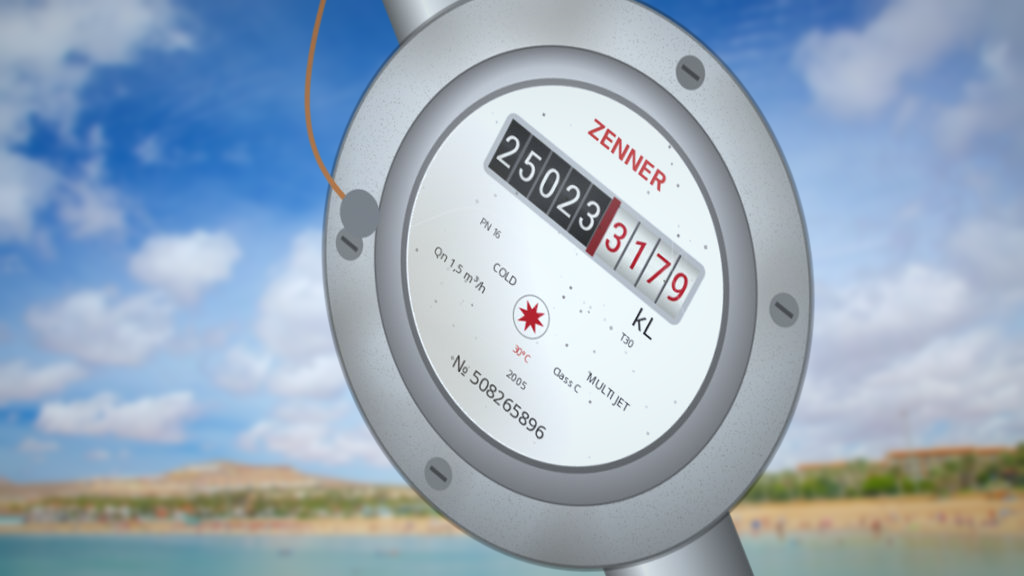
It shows {"value": 25023.3179, "unit": "kL"}
